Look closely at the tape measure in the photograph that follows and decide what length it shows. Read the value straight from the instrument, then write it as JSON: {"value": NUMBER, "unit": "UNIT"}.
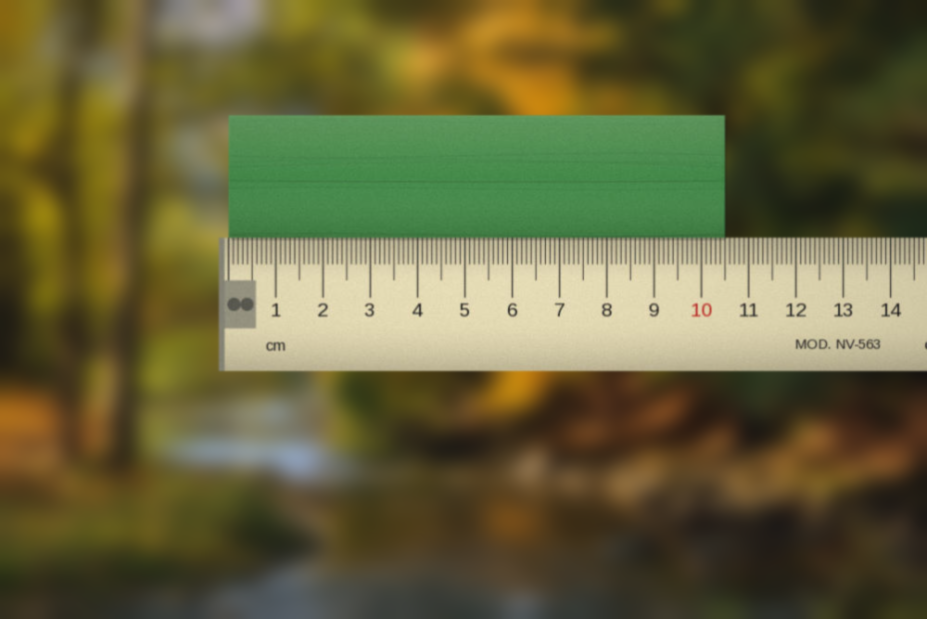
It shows {"value": 10.5, "unit": "cm"}
